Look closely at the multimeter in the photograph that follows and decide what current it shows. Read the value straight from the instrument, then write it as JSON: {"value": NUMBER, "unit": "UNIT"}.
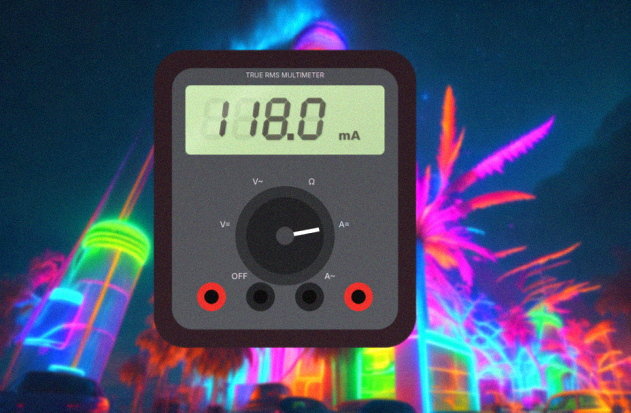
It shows {"value": 118.0, "unit": "mA"}
